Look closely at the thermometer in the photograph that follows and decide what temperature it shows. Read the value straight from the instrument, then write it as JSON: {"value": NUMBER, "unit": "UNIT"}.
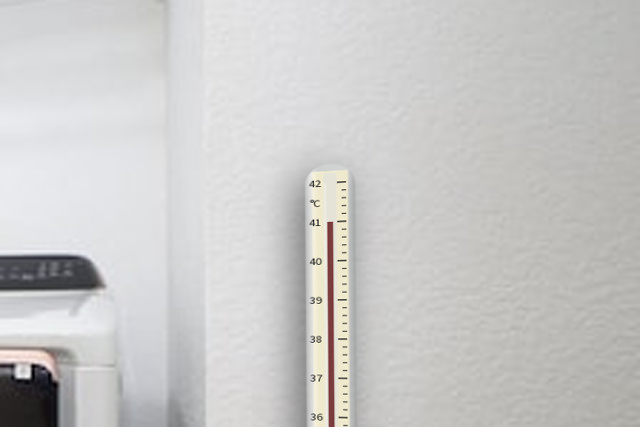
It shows {"value": 41, "unit": "°C"}
